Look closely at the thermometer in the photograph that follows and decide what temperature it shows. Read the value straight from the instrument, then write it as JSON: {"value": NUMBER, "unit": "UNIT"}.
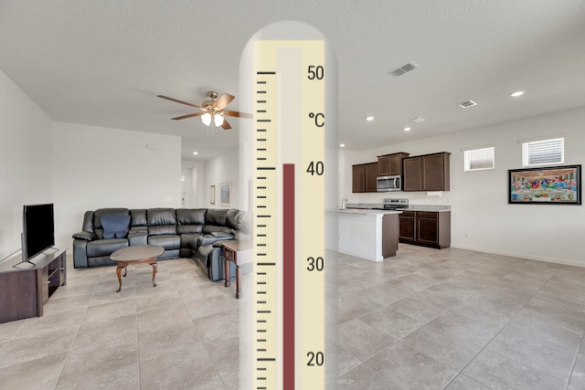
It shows {"value": 40.5, "unit": "°C"}
